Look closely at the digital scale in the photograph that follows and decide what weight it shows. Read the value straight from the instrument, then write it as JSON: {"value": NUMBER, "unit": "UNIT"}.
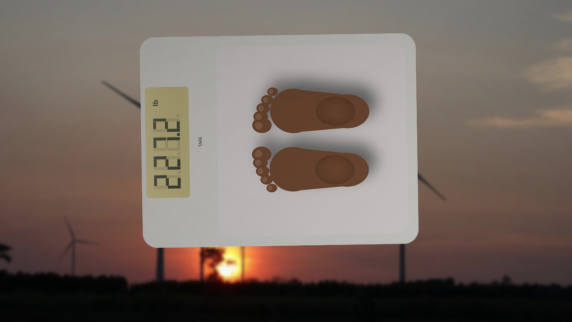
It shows {"value": 227.2, "unit": "lb"}
